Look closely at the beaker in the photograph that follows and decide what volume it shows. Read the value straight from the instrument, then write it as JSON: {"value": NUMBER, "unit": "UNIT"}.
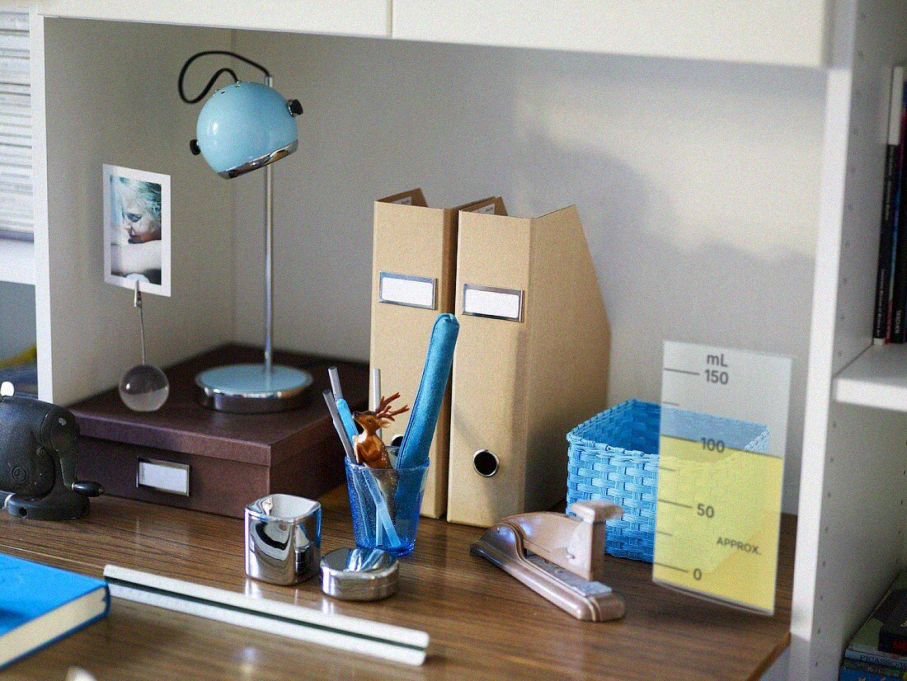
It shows {"value": 100, "unit": "mL"}
